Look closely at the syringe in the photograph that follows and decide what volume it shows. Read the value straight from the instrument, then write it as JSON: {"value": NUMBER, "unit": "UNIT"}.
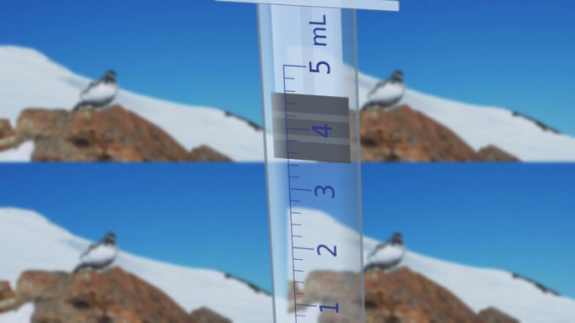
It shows {"value": 3.5, "unit": "mL"}
